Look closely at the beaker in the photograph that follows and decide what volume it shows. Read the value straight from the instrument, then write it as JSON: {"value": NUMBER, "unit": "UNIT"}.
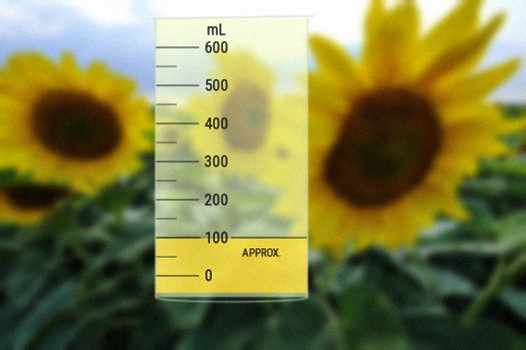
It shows {"value": 100, "unit": "mL"}
